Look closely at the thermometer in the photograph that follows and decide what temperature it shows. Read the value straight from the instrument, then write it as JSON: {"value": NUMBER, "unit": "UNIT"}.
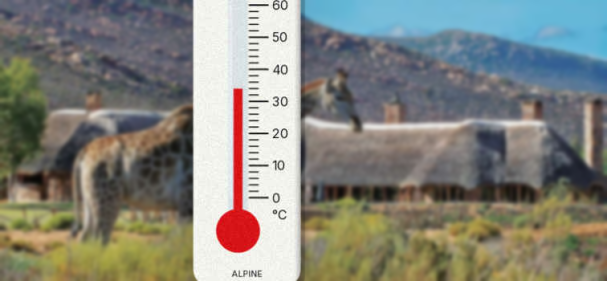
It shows {"value": 34, "unit": "°C"}
